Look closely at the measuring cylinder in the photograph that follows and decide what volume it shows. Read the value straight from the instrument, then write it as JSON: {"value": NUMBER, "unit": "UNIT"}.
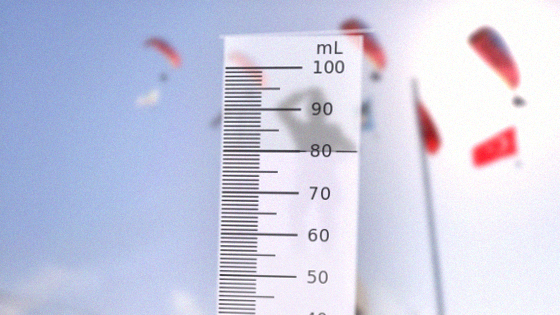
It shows {"value": 80, "unit": "mL"}
